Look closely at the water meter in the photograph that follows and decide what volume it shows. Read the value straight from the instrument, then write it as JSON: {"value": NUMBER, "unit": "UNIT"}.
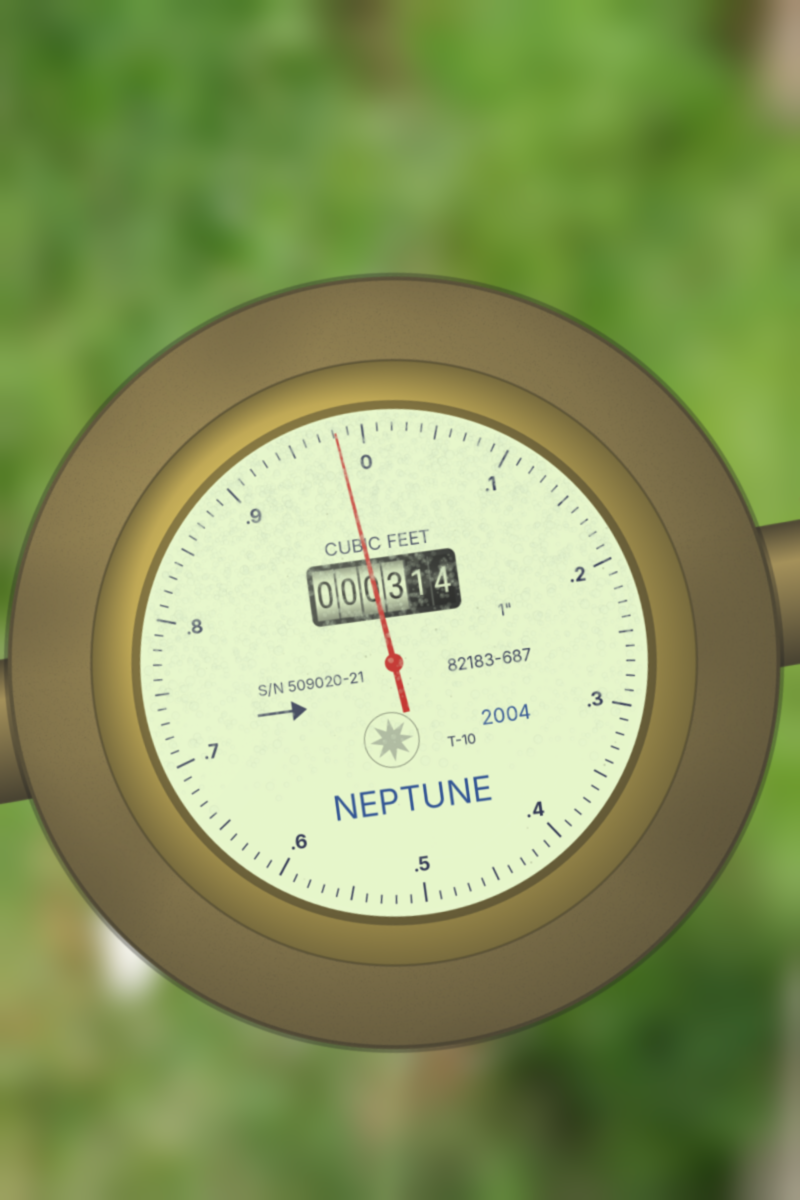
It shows {"value": 313.98, "unit": "ft³"}
